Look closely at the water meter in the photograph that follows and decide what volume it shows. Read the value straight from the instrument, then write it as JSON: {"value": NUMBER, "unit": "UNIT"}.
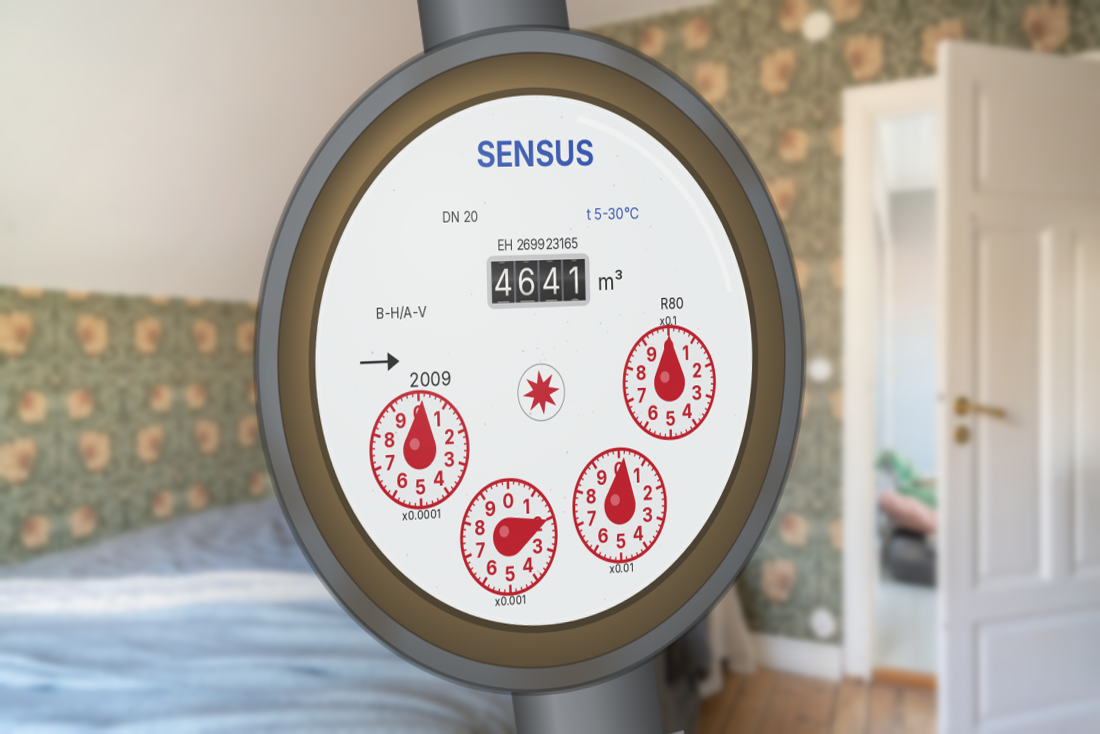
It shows {"value": 4641.0020, "unit": "m³"}
